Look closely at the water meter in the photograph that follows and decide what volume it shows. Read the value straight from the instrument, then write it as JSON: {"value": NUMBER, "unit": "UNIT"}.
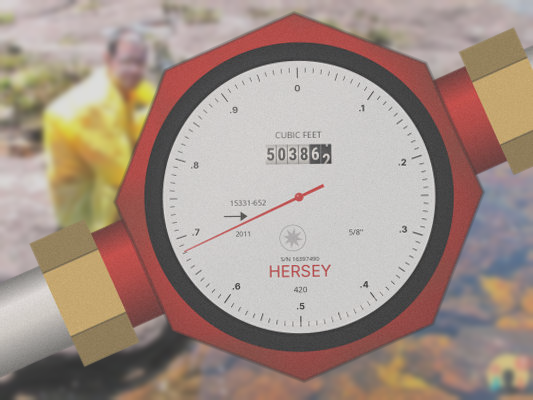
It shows {"value": 503861.68, "unit": "ft³"}
